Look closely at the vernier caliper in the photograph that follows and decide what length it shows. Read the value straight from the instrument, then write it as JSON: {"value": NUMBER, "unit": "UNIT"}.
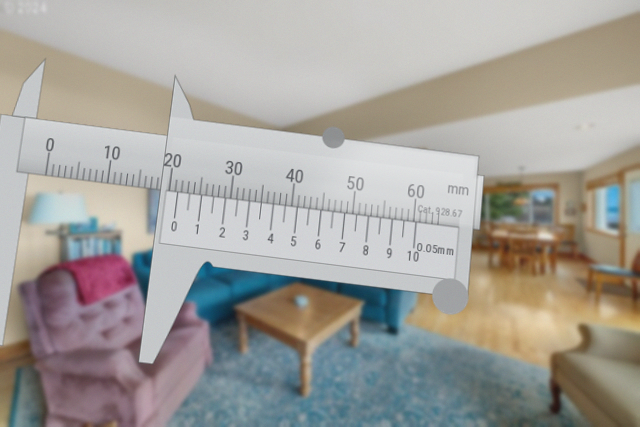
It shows {"value": 21.4, "unit": "mm"}
